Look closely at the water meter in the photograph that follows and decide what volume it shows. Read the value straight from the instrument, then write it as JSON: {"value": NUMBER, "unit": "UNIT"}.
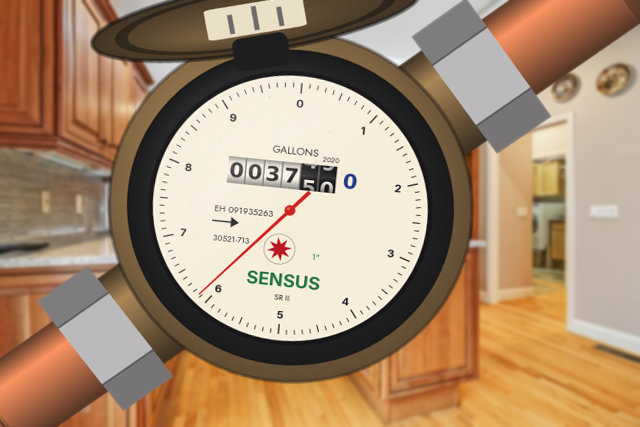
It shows {"value": 37496.1, "unit": "gal"}
